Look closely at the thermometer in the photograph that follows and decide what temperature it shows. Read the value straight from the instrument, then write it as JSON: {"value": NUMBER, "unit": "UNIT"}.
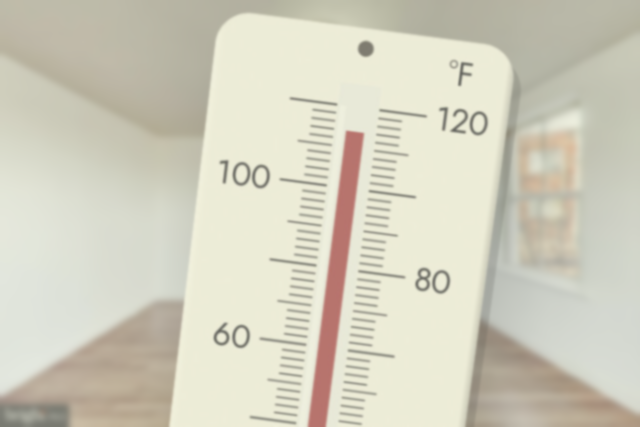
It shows {"value": 114, "unit": "°F"}
